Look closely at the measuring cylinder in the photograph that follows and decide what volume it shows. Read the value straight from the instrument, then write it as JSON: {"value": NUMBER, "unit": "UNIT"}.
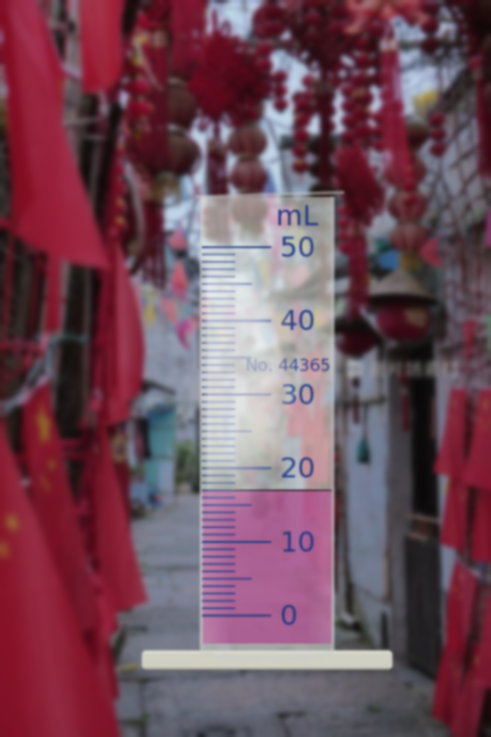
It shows {"value": 17, "unit": "mL"}
